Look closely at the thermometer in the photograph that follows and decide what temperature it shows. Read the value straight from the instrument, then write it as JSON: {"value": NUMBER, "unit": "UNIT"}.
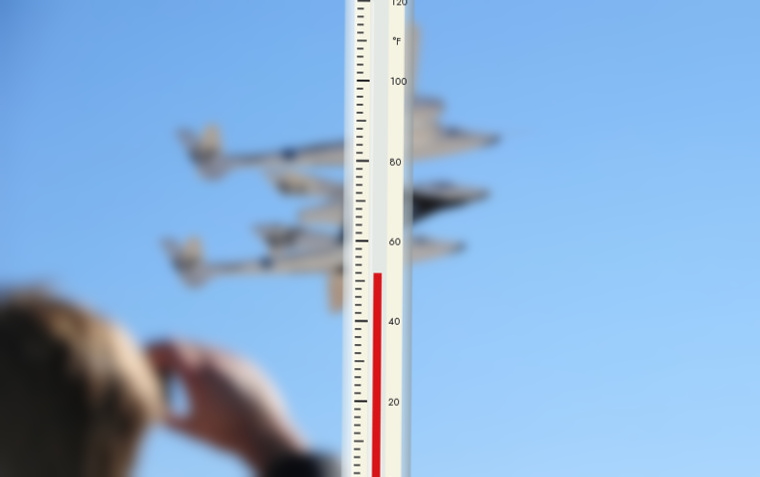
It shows {"value": 52, "unit": "°F"}
